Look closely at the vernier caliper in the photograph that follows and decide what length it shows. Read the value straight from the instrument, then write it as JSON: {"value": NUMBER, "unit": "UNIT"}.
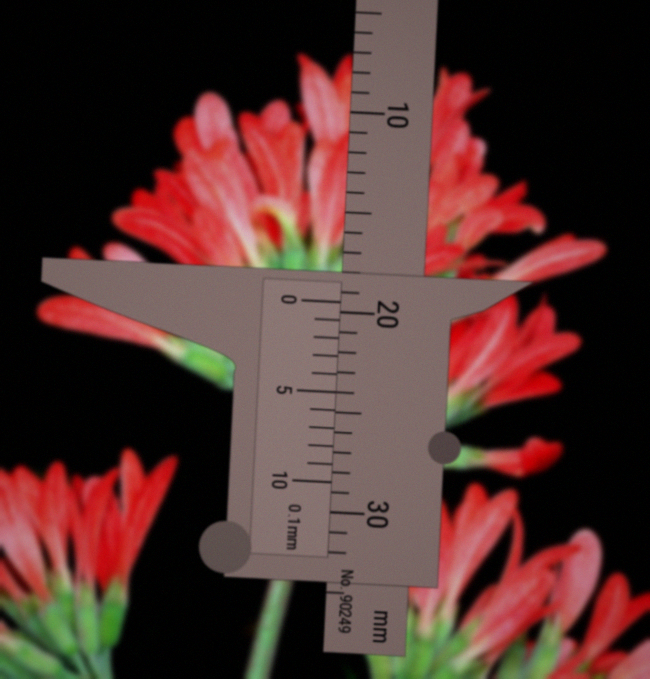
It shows {"value": 19.5, "unit": "mm"}
